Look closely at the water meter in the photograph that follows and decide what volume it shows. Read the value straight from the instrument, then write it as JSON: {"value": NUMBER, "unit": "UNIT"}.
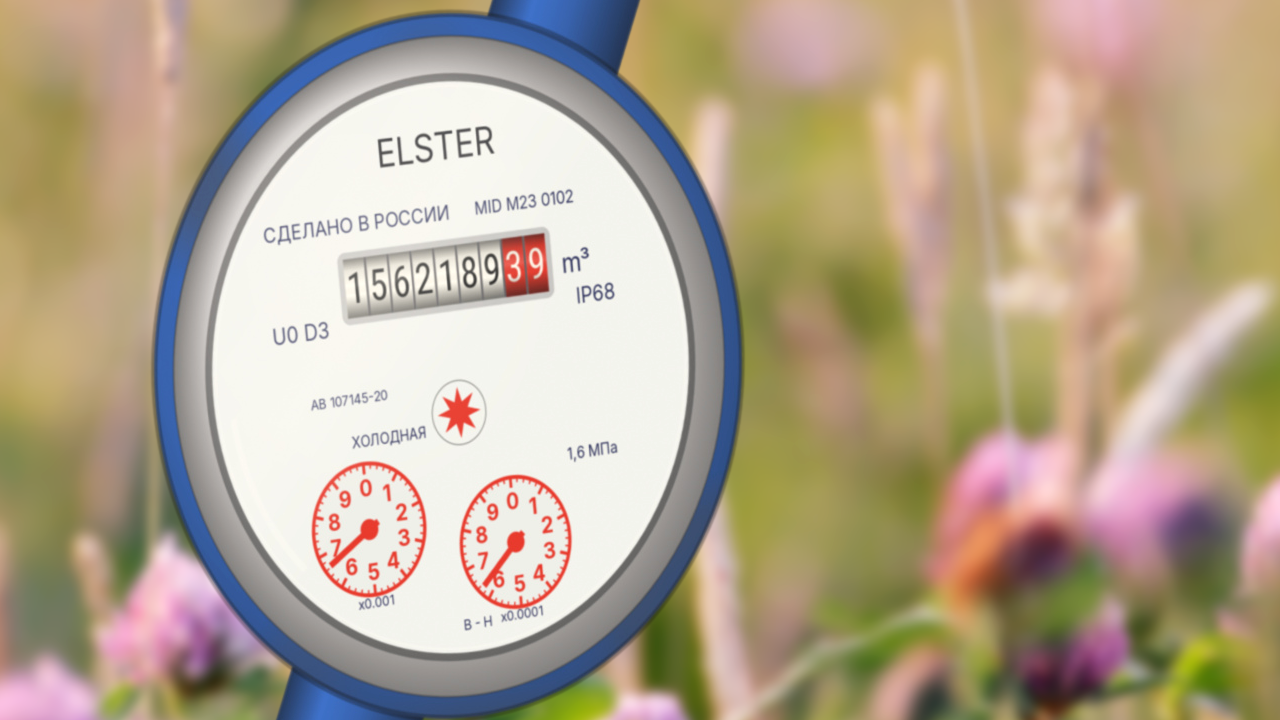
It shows {"value": 1562189.3966, "unit": "m³"}
